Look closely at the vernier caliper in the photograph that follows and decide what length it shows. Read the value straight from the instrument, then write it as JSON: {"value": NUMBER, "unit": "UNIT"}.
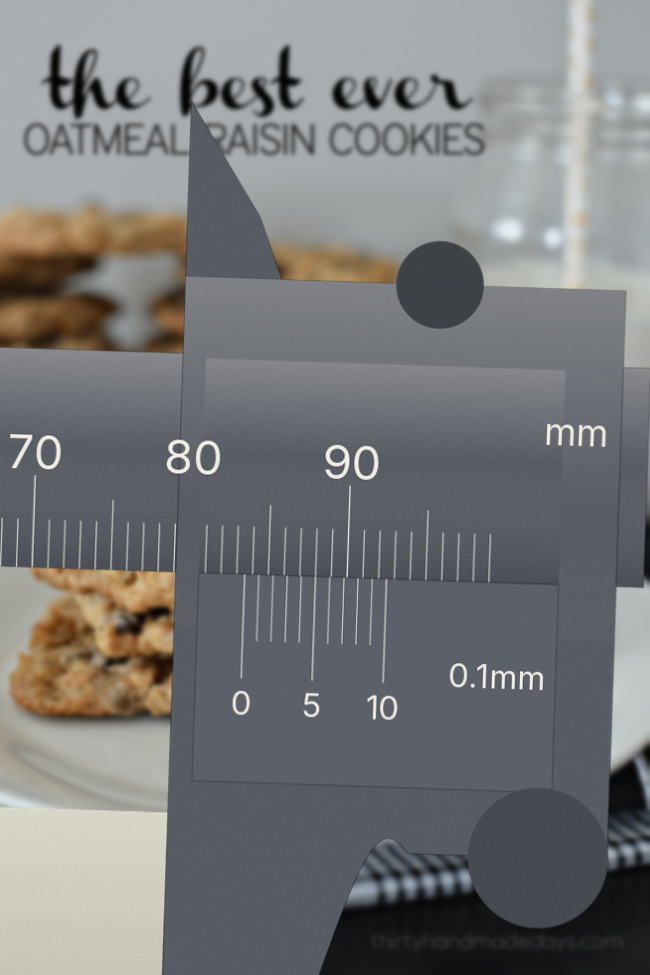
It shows {"value": 83.5, "unit": "mm"}
